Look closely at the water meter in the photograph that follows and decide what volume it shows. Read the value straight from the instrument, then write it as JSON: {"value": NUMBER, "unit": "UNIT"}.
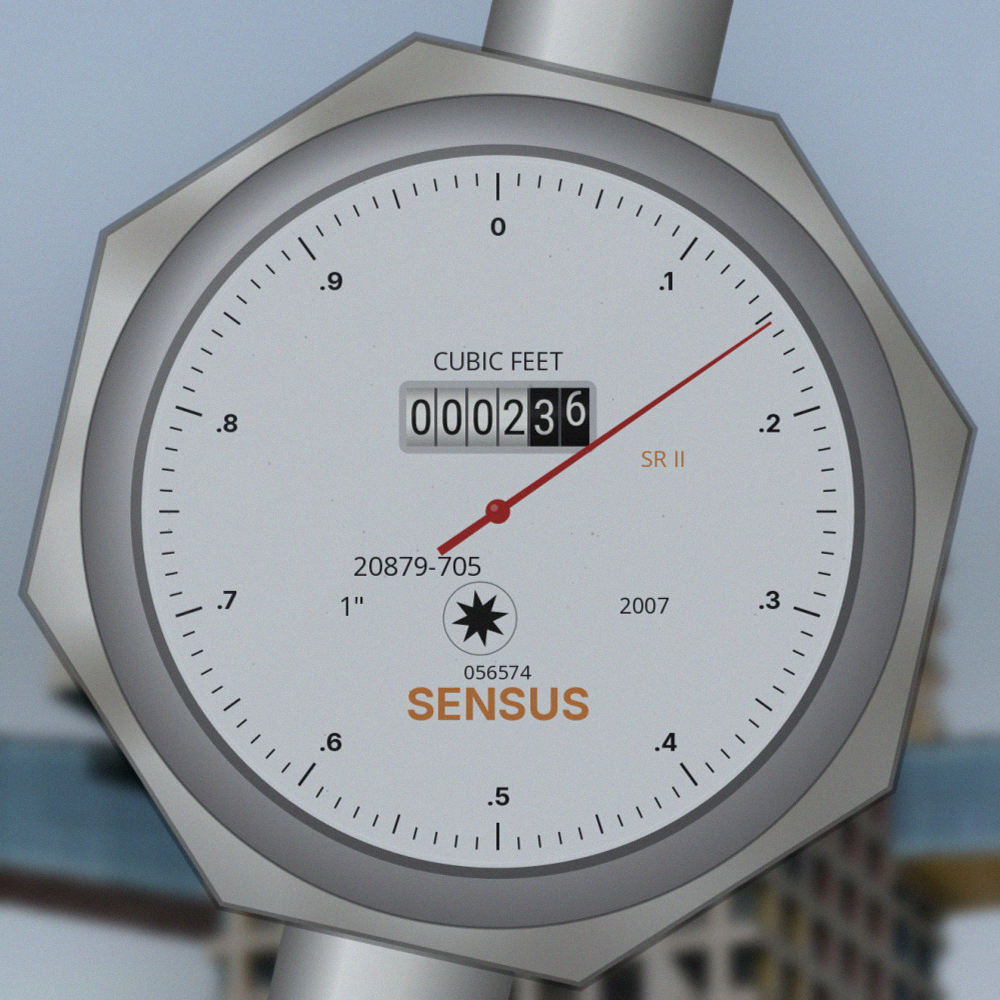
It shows {"value": 236.15, "unit": "ft³"}
